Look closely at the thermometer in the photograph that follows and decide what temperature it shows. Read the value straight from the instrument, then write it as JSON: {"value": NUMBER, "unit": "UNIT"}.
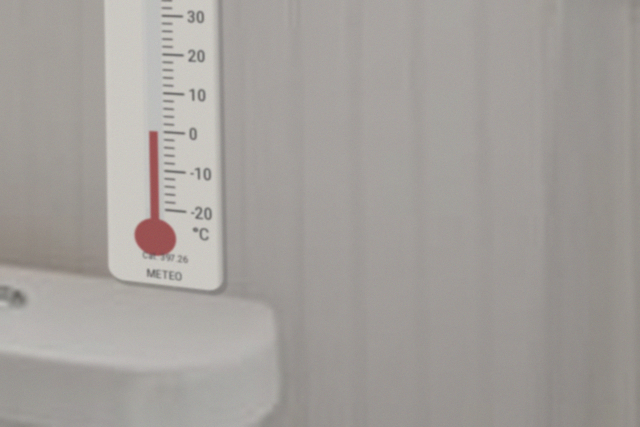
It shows {"value": 0, "unit": "°C"}
